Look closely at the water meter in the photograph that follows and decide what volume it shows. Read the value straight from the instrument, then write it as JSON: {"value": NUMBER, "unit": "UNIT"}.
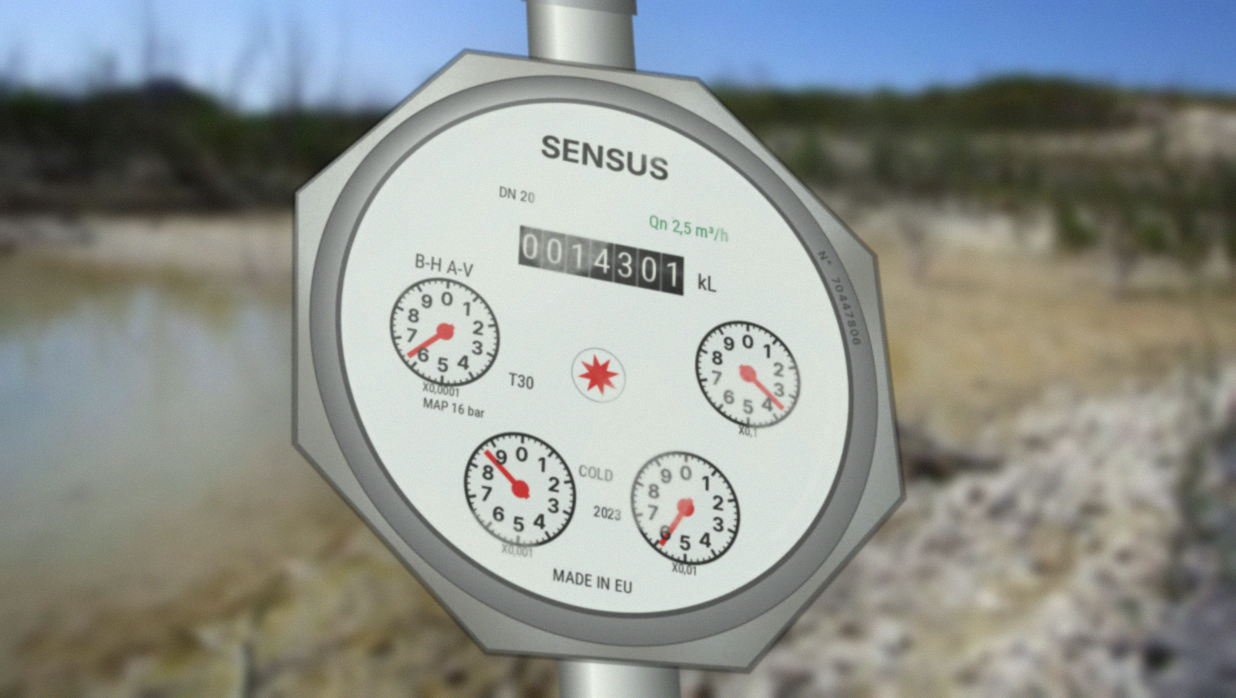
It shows {"value": 14301.3586, "unit": "kL"}
